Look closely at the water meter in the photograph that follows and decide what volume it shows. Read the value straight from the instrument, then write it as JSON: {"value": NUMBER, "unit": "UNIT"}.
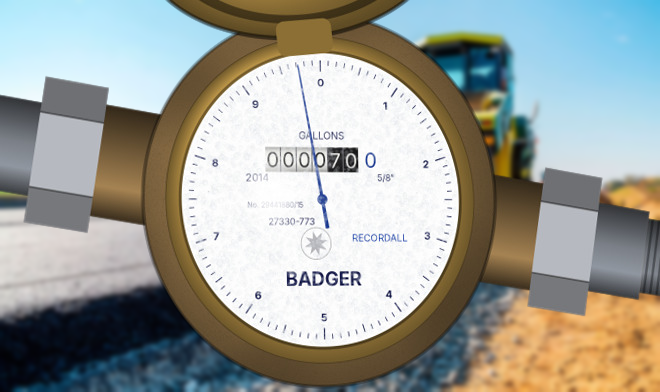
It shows {"value": 699.7, "unit": "gal"}
